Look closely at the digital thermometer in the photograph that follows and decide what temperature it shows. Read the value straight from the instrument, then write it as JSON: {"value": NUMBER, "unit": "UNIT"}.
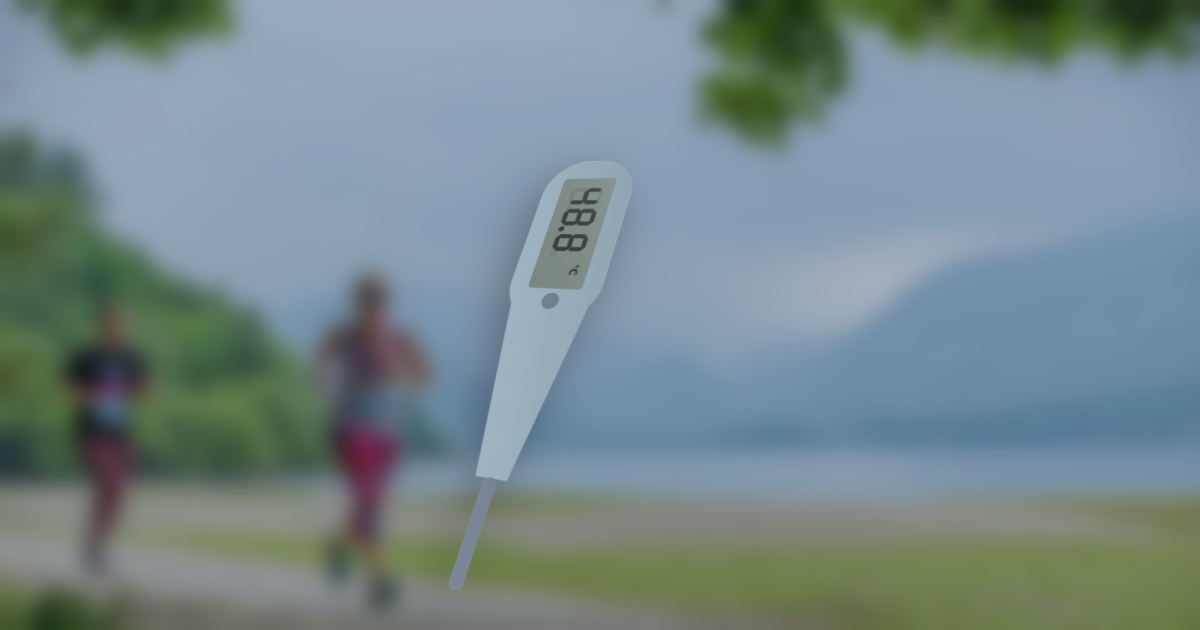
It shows {"value": 48.8, "unit": "°C"}
